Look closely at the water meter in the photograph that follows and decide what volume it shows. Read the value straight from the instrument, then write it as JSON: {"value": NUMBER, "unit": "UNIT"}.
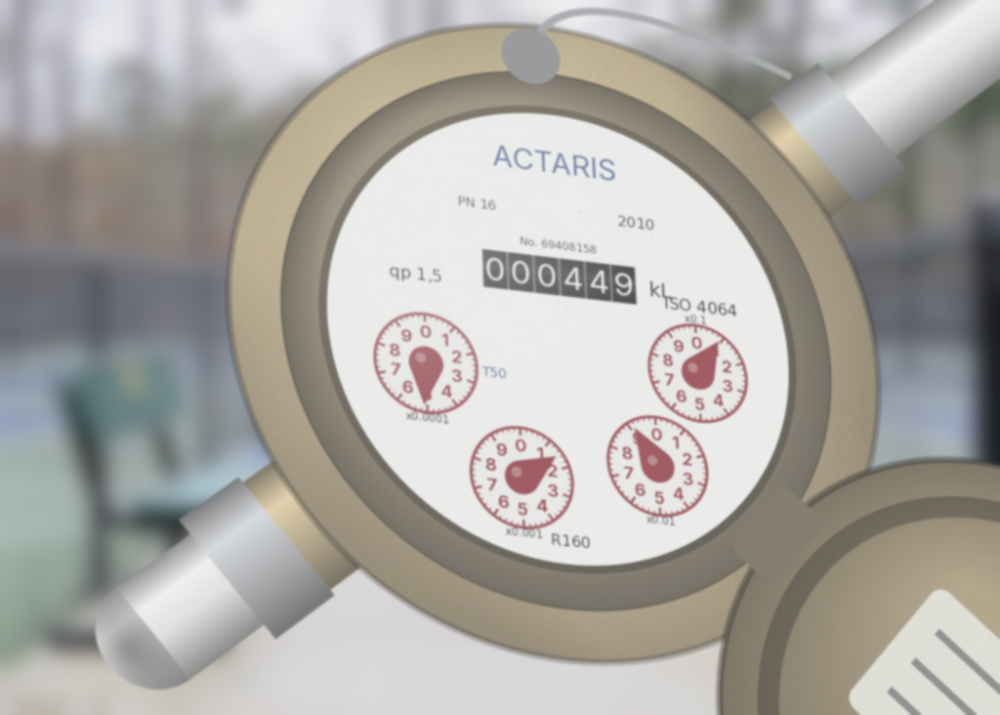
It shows {"value": 449.0915, "unit": "kL"}
